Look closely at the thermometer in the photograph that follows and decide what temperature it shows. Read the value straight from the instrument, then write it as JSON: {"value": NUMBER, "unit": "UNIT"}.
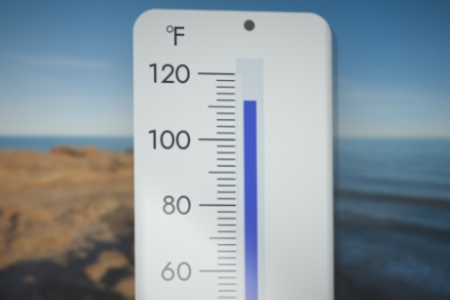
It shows {"value": 112, "unit": "°F"}
